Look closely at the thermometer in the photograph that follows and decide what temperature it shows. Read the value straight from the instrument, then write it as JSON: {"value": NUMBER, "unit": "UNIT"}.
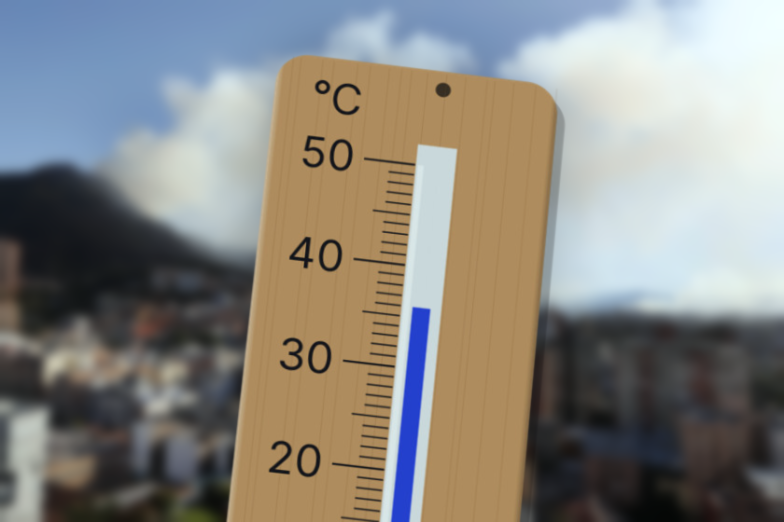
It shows {"value": 36, "unit": "°C"}
